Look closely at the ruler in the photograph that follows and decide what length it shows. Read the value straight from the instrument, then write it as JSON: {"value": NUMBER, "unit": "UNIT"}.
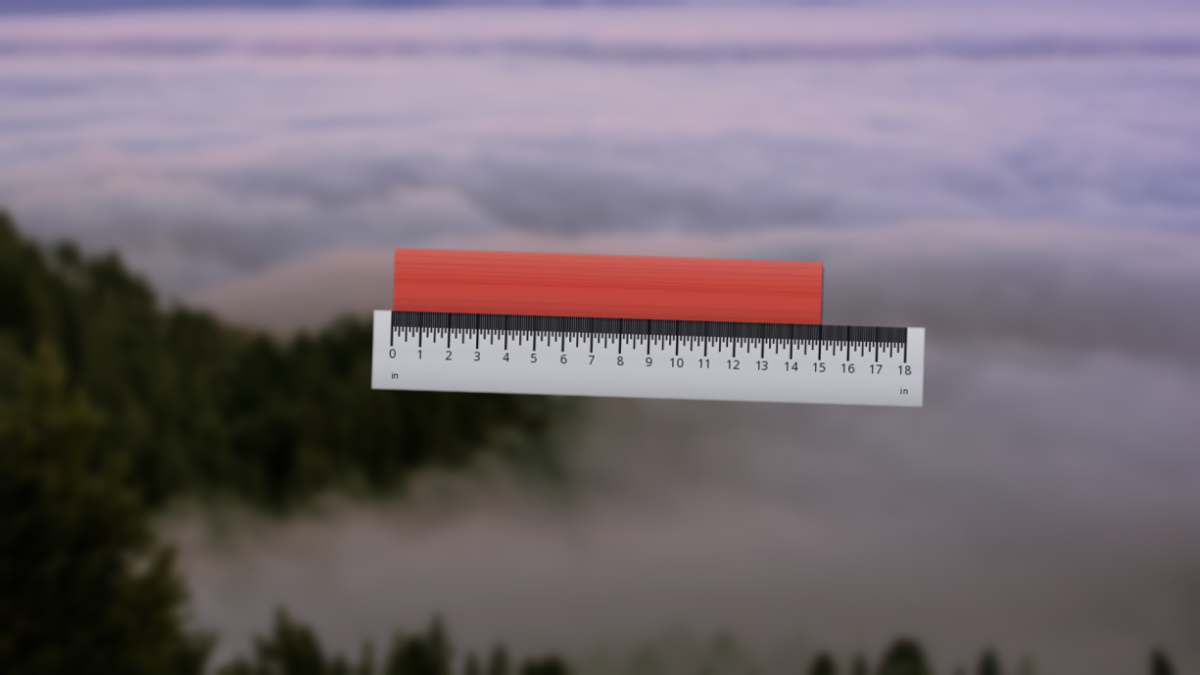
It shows {"value": 15, "unit": "in"}
